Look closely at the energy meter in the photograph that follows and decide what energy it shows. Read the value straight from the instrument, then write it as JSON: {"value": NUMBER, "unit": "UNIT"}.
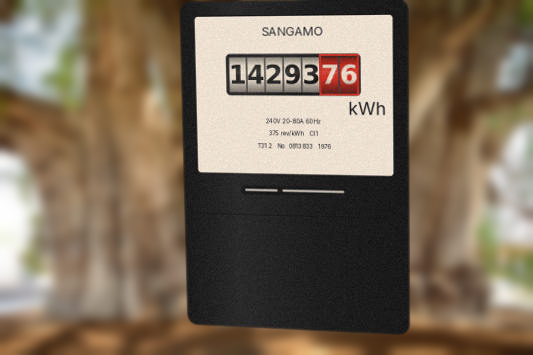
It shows {"value": 14293.76, "unit": "kWh"}
